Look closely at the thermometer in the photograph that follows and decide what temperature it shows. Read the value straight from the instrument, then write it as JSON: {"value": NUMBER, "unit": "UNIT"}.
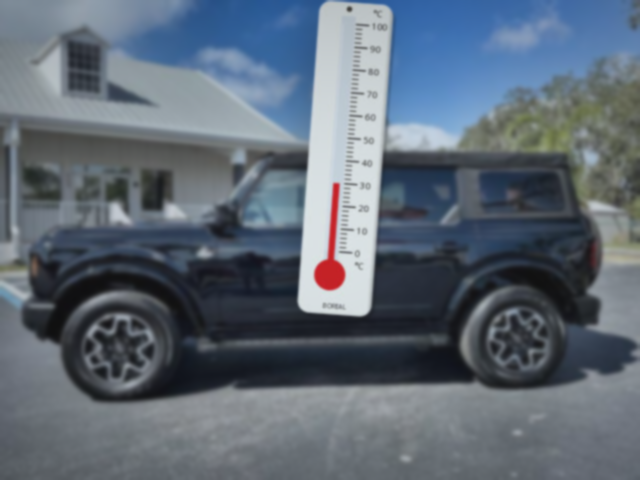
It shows {"value": 30, "unit": "°C"}
